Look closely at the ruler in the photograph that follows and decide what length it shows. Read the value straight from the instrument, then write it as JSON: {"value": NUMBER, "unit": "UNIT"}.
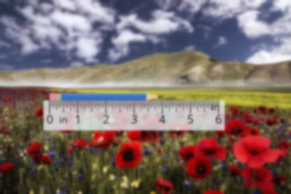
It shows {"value": 4, "unit": "in"}
